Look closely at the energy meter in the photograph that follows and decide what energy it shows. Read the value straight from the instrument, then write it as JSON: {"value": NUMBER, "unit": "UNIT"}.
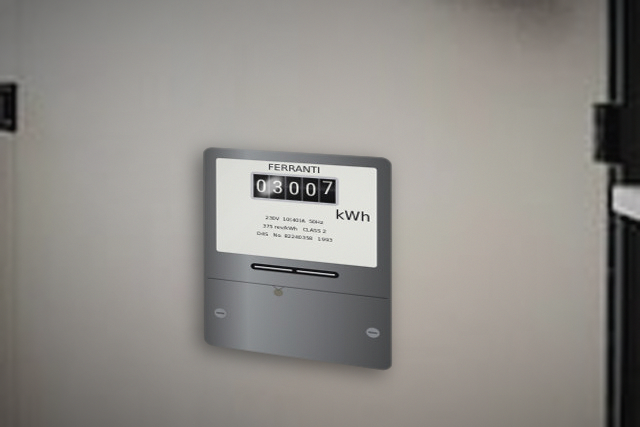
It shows {"value": 3007, "unit": "kWh"}
